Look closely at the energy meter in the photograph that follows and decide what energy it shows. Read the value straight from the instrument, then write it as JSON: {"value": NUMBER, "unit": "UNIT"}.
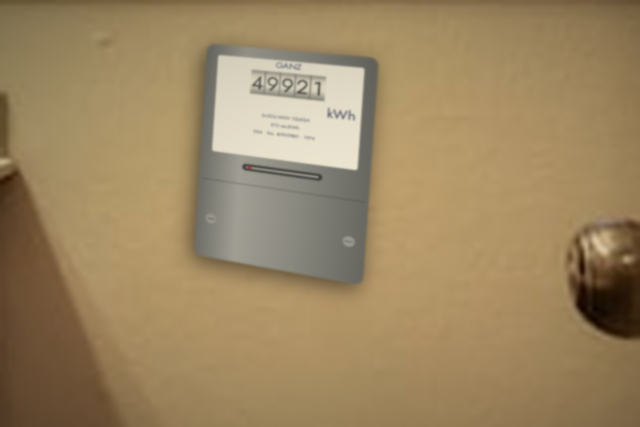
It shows {"value": 49921, "unit": "kWh"}
